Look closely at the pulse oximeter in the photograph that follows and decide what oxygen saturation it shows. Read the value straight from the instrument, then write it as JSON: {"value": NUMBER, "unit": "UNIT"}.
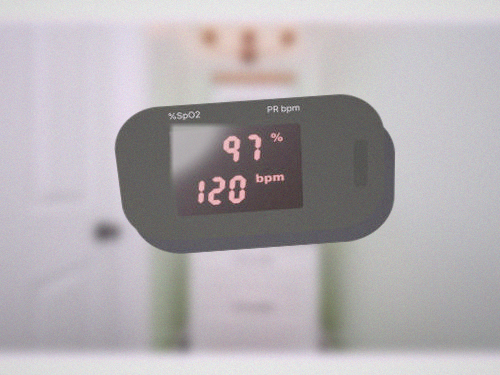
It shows {"value": 97, "unit": "%"}
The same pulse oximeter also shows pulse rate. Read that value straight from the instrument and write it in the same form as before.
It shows {"value": 120, "unit": "bpm"}
